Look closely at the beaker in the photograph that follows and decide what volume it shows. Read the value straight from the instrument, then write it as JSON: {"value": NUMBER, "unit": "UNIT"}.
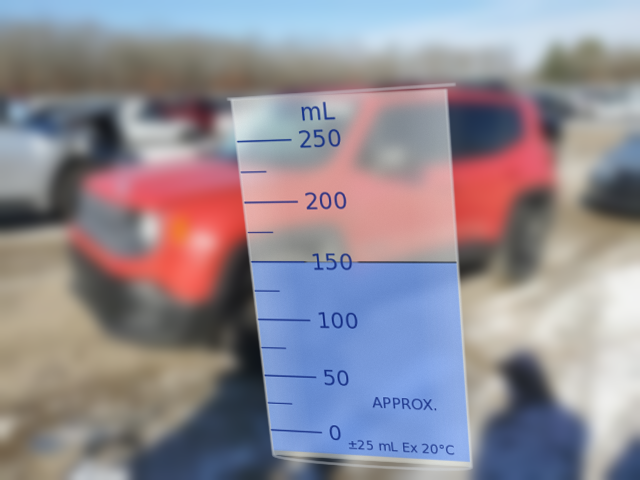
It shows {"value": 150, "unit": "mL"}
